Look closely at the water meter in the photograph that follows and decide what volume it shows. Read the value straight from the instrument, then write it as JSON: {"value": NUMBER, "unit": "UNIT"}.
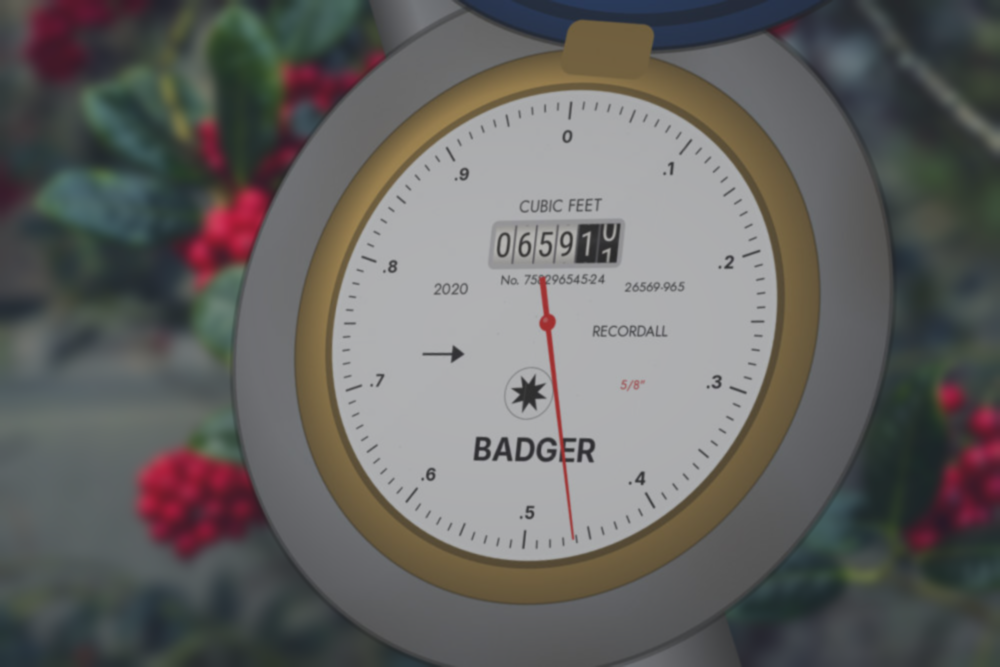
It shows {"value": 65910.46, "unit": "ft³"}
